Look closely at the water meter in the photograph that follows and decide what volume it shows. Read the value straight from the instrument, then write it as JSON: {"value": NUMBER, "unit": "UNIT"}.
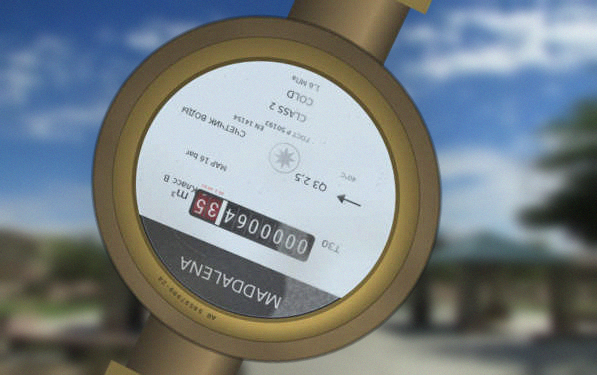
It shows {"value": 64.35, "unit": "m³"}
